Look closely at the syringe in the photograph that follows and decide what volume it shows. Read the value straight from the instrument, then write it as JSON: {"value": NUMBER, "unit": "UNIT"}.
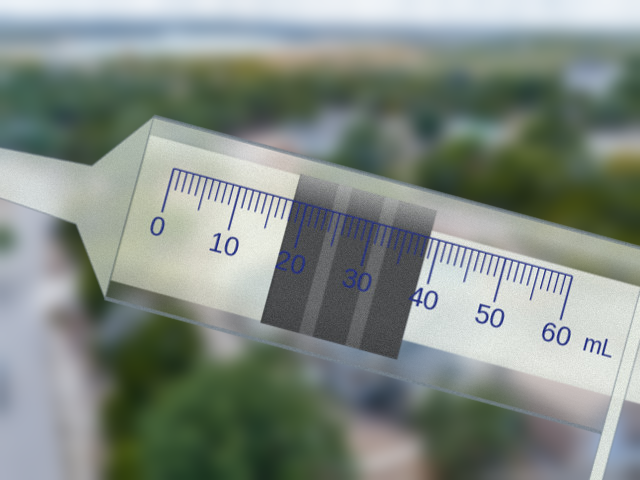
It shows {"value": 18, "unit": "mL"}
